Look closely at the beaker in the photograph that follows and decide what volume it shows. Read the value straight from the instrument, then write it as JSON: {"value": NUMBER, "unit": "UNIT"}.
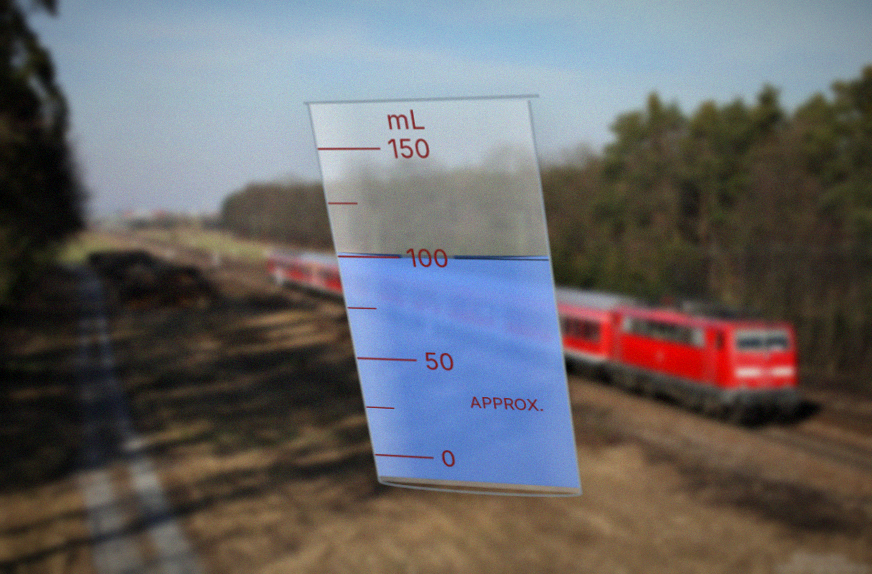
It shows {"value": 100, "unit": "mL"}
